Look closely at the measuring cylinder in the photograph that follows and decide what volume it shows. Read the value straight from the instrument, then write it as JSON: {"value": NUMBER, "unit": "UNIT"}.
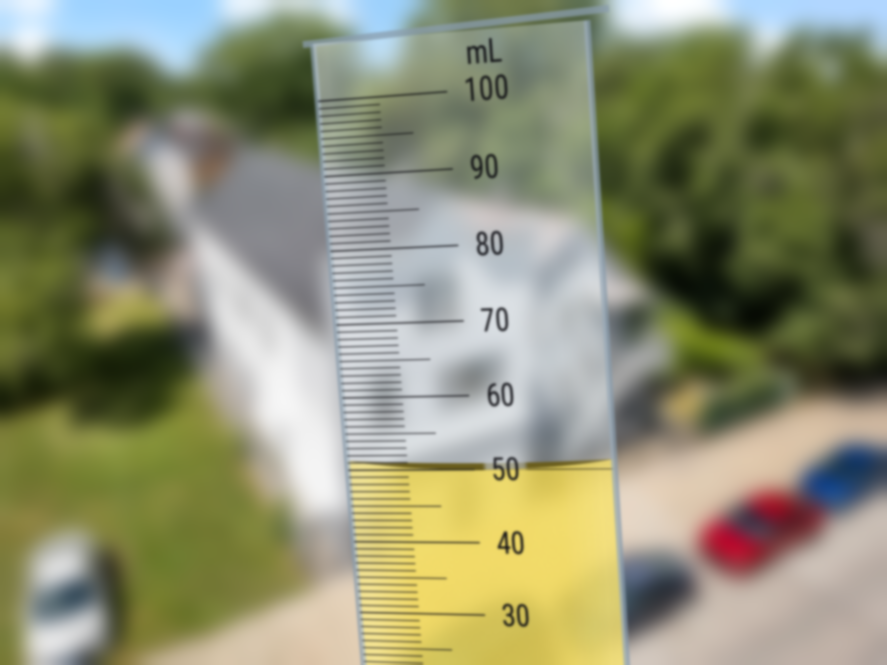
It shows {"value": 50, "unit": "mL"}
